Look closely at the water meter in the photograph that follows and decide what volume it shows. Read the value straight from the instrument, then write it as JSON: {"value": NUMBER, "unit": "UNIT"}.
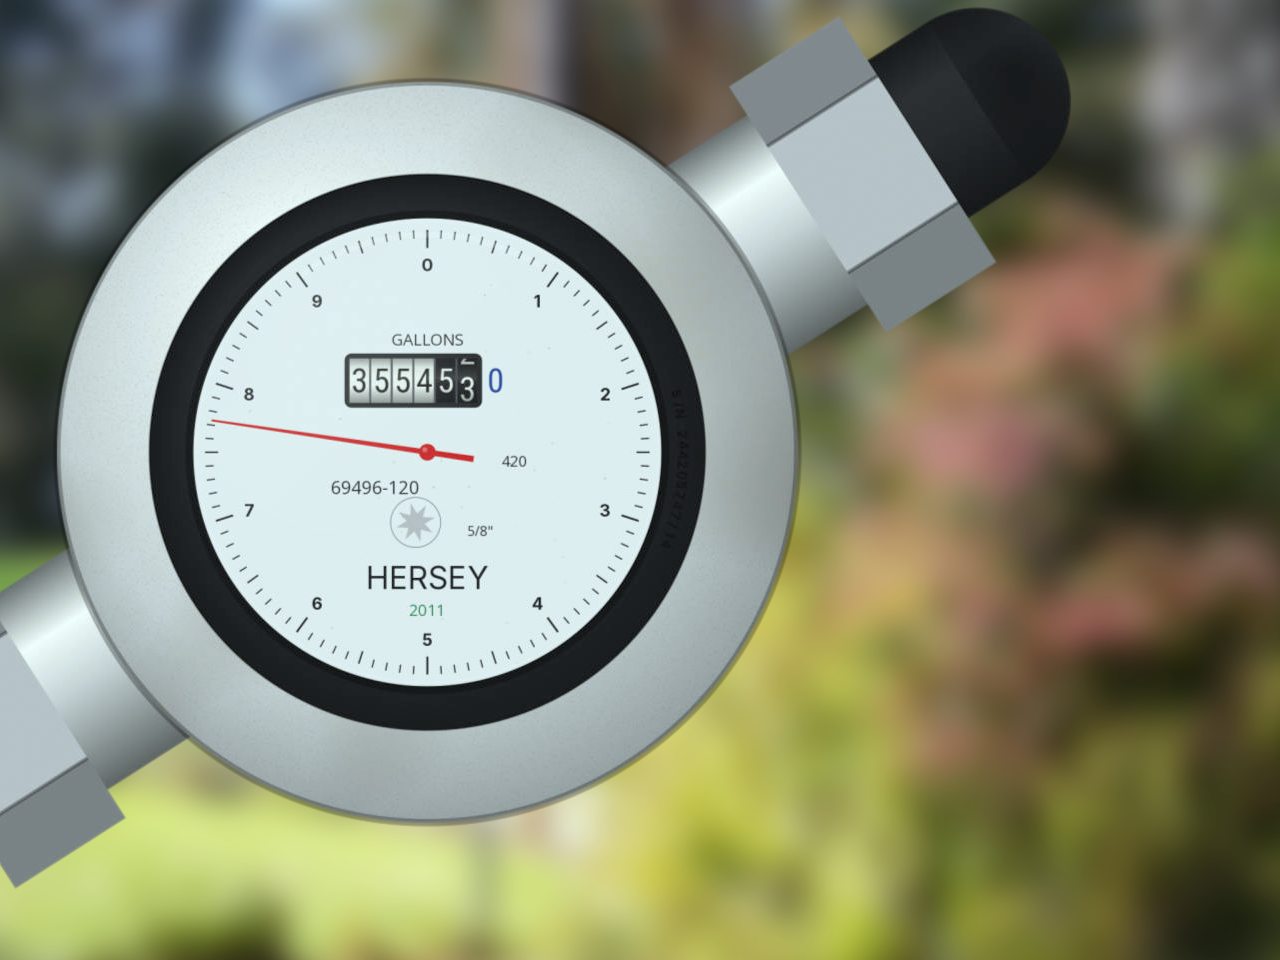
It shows {"value": 3554527.7, "unit": "gal"}
